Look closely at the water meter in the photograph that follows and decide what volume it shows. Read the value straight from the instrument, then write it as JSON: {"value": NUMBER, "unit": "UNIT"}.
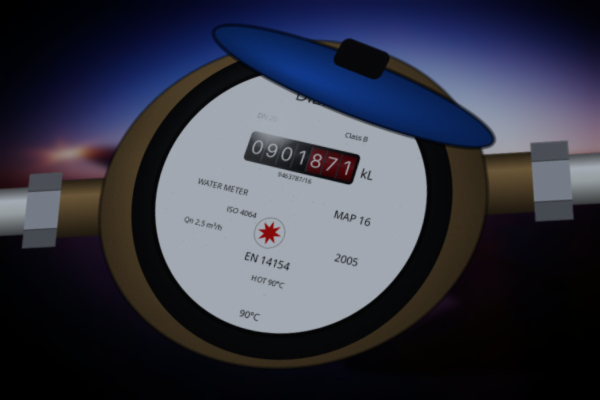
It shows {"value": 901.871, "unit": "kL"}
